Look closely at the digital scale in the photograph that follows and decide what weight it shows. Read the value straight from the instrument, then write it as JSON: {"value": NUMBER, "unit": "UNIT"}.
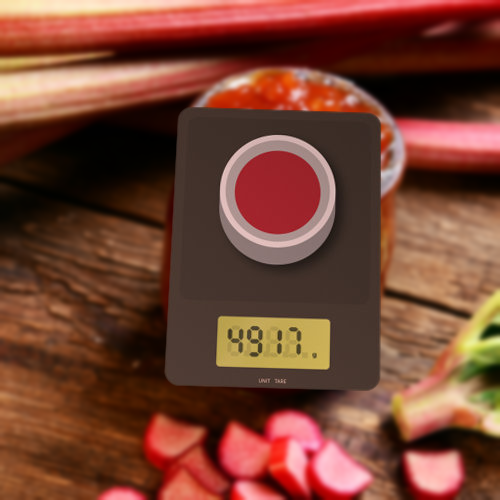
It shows {"value": 4917, "unit": "g"}
